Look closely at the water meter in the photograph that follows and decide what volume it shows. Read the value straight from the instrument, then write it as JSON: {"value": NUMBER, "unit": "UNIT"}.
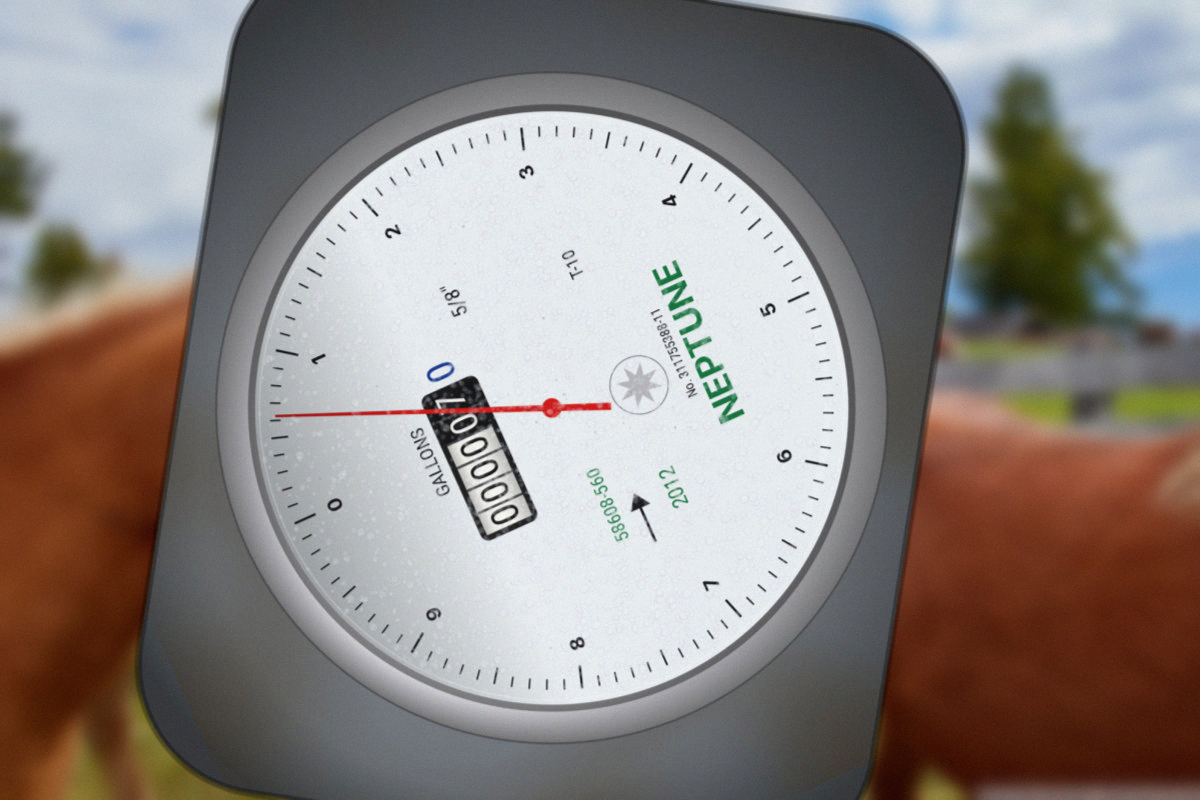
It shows {"value": 70.6, "unit": "gal"}
